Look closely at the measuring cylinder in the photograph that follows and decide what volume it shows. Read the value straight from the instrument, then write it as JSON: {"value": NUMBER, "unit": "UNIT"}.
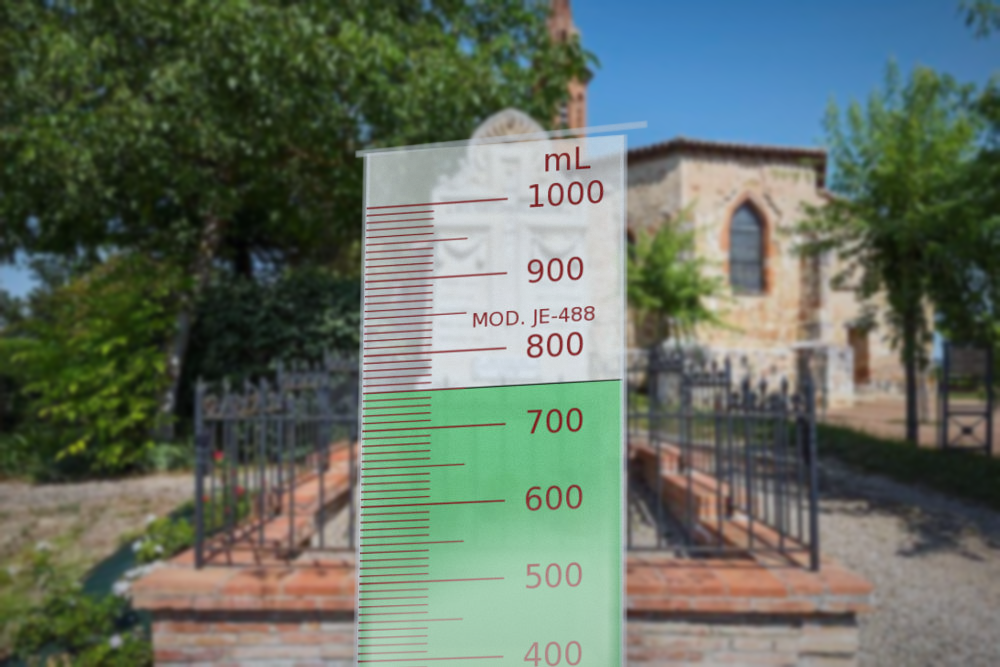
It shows {"value": 750, "unit": "mL"}
